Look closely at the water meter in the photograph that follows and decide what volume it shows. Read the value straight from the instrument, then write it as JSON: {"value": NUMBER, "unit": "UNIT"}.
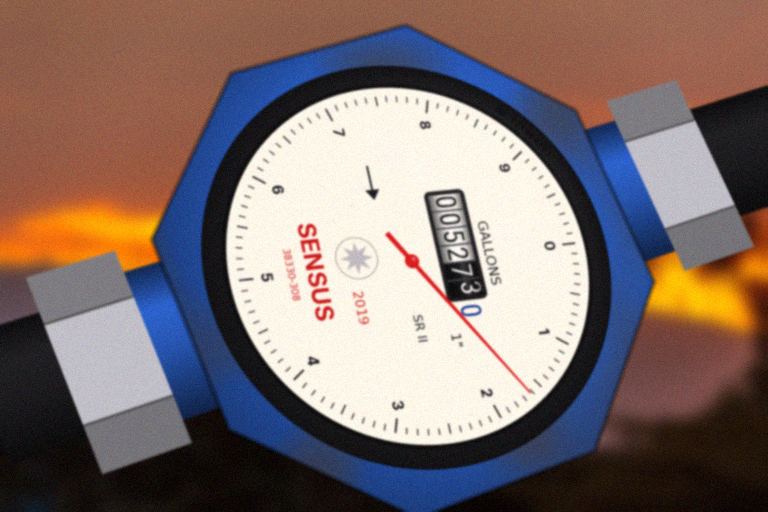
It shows {"value": 52731.6, "unit": "gal"}
